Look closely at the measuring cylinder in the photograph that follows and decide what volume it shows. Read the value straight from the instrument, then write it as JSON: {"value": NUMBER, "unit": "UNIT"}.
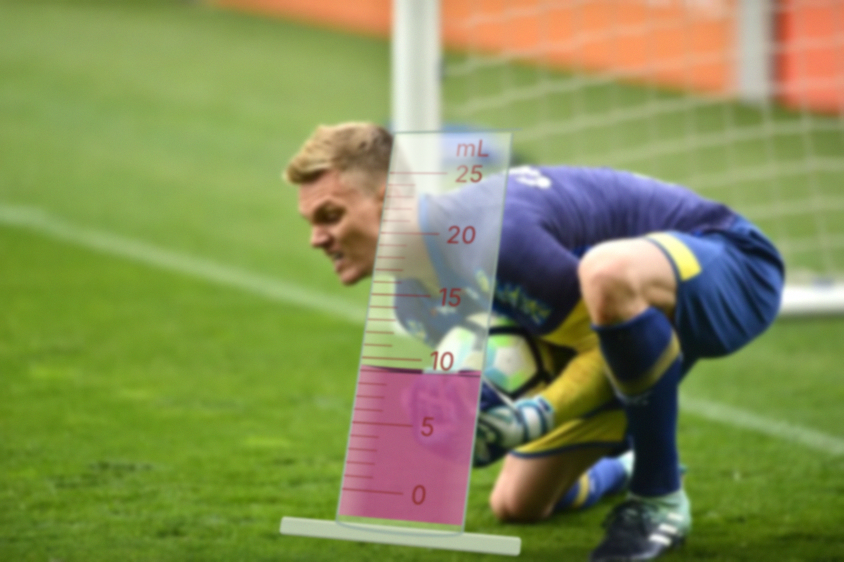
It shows {"value": 9, "unit": "mL"}
